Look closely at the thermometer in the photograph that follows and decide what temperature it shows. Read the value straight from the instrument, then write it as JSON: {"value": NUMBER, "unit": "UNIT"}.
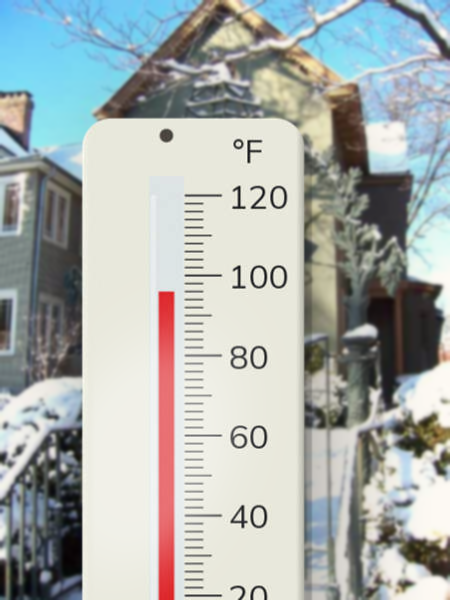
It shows {"value": 96, "unit": "°F"}
